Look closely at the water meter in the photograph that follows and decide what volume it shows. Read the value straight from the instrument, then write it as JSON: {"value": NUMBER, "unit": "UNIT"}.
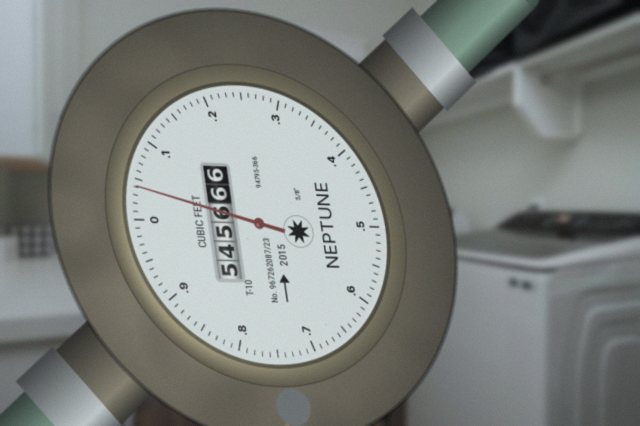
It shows {"value": 545666.04, "unit": "ft³"}
